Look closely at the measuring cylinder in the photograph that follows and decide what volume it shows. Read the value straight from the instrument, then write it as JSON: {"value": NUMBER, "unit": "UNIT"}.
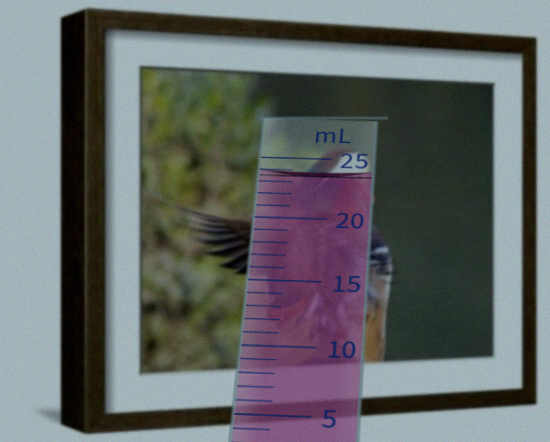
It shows {"value": 23.5, "unit": "mL"}
